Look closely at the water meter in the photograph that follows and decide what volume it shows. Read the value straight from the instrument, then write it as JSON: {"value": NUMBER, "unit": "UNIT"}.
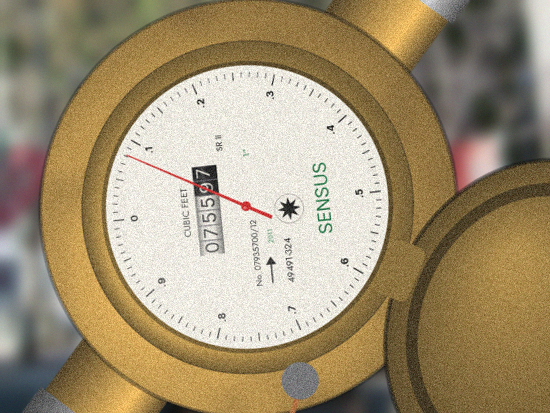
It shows {"value": 75597.08, "unit": "ft³"}
